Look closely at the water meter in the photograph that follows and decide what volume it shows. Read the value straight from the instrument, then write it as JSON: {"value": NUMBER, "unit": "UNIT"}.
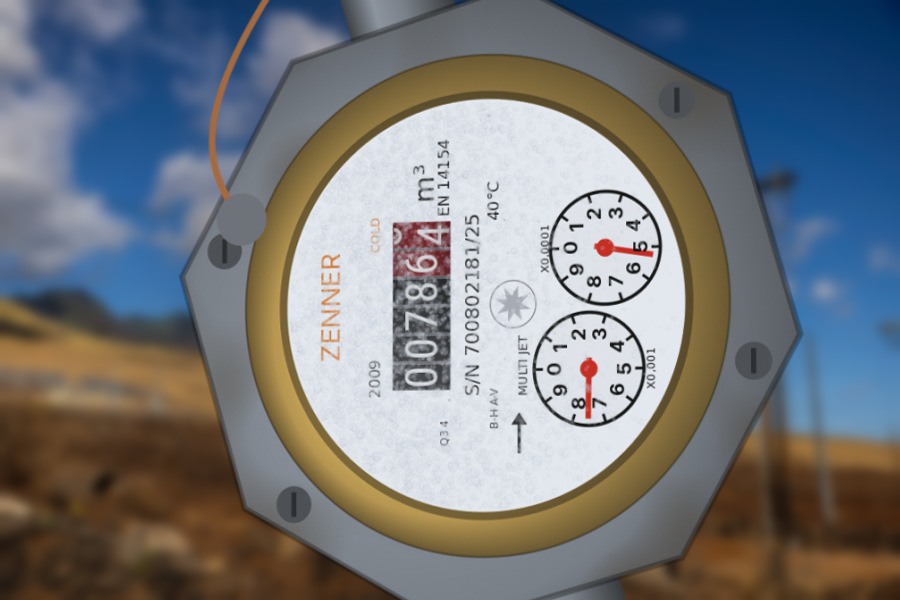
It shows {"value": 78.6375, "unit": "m³"}
